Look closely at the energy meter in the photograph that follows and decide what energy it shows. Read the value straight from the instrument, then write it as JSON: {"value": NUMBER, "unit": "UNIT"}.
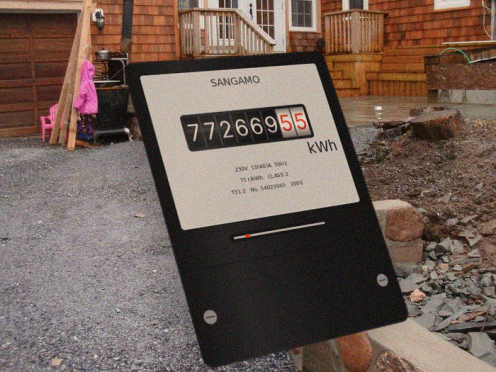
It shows {"value": 772669.55, "unit": "kWh"}
